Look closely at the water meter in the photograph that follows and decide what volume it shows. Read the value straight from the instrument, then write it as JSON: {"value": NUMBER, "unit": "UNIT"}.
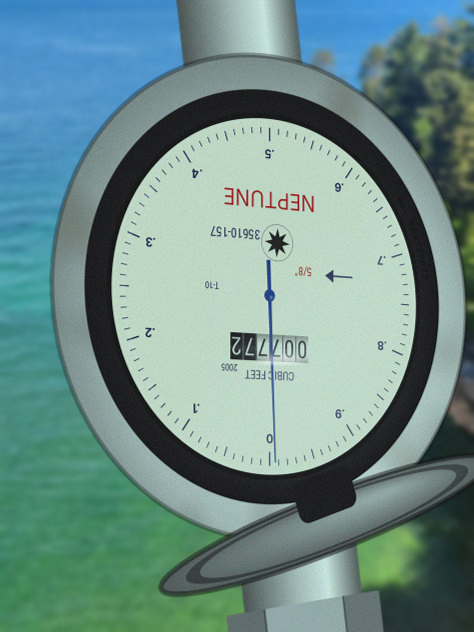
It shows {"value": 7771.99, "unit": "ft³"}
